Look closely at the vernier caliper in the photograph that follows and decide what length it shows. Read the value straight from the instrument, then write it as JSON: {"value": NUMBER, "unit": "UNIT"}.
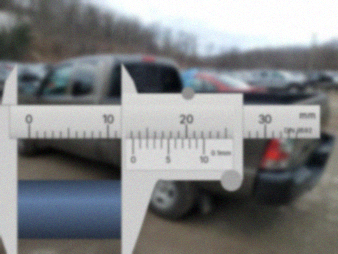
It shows {"value": 13.2, "unit": "mm"}
